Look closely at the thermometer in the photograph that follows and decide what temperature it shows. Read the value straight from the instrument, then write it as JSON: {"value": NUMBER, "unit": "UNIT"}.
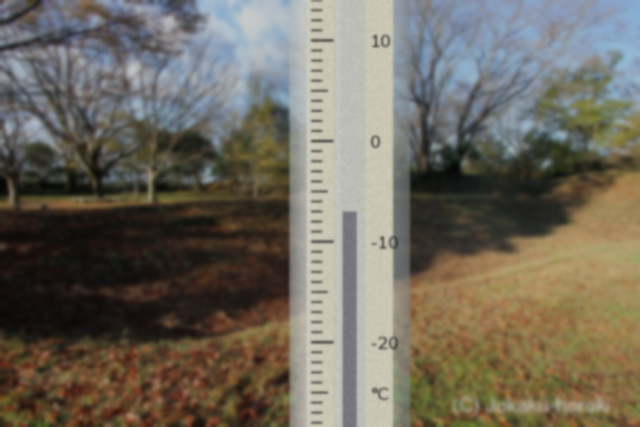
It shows {"value": -7, "unit": "°C"}
